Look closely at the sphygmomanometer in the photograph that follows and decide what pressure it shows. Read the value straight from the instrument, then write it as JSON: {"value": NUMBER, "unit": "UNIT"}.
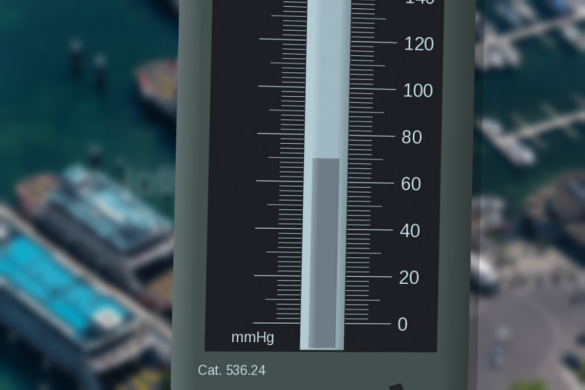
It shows {"value": 70, "unit": "mmHg"}
